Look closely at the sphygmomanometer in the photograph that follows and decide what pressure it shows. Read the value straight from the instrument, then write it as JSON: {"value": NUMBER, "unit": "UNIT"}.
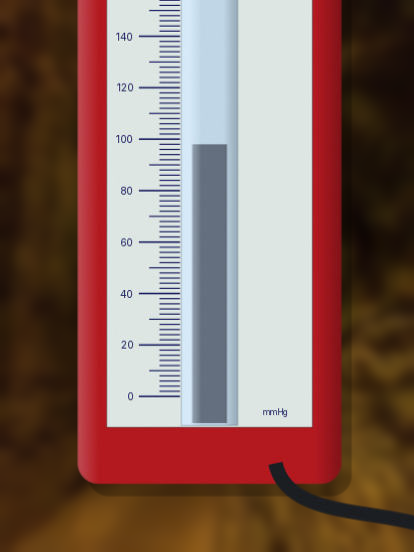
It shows {"value": 98, "unit": "mmHg"}
